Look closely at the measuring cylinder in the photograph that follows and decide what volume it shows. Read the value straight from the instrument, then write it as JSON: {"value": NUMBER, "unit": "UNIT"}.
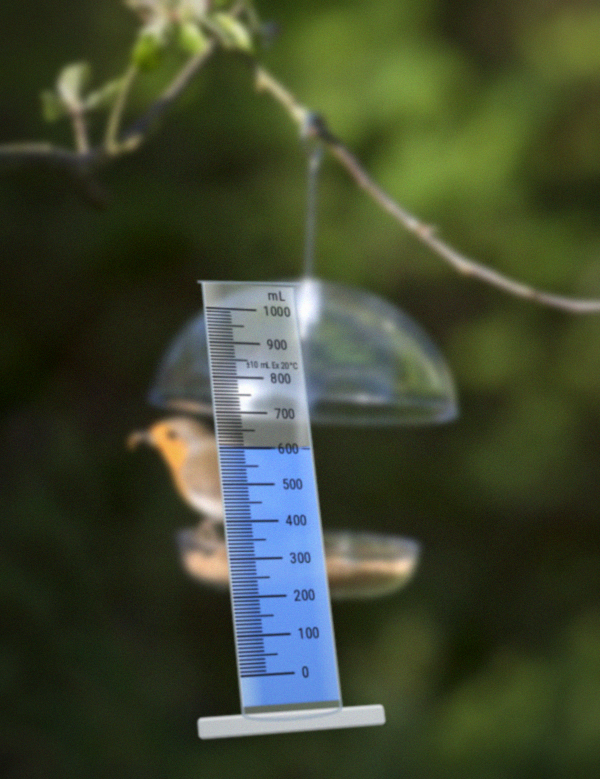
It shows {"value": 600, "unit": "mL"}
